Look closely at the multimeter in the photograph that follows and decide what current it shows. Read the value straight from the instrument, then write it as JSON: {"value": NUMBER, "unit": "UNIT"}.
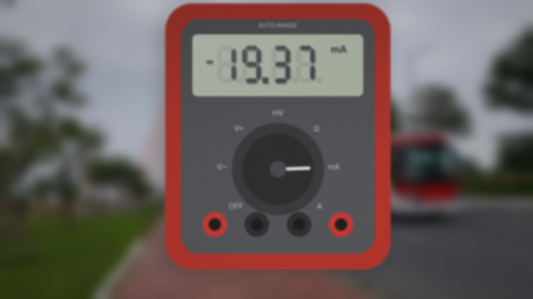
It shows {"value": -19.37, "unit": "mA"}
